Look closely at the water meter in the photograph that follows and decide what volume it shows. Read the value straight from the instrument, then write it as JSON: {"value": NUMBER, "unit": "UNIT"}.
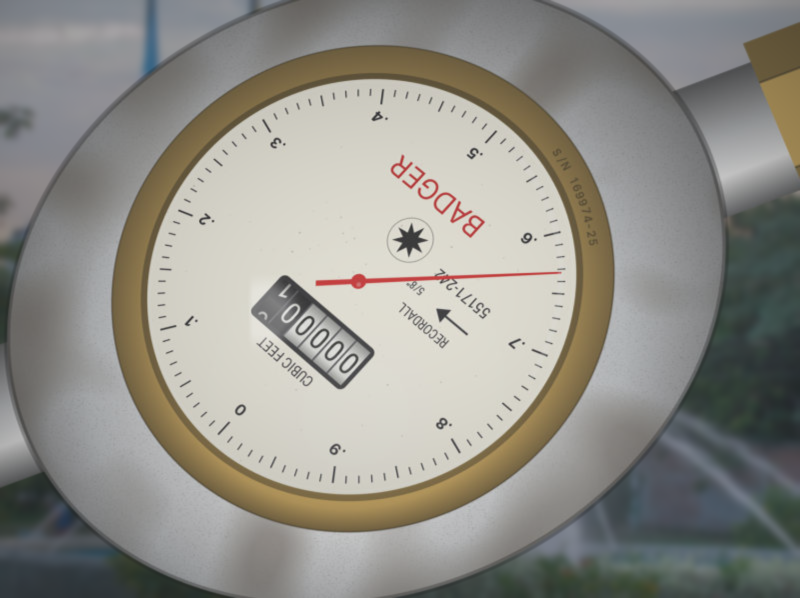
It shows {"value": 0.63, "unit": "ft³"}
